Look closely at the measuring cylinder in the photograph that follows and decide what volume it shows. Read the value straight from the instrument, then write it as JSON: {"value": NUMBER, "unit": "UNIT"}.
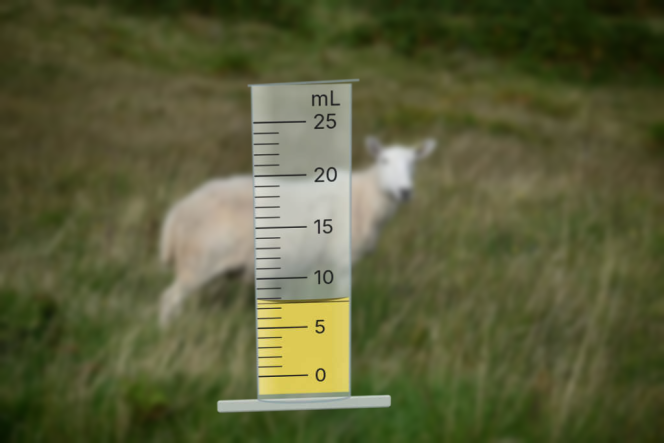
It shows {"value": 7.5, "unit": "mL"}
